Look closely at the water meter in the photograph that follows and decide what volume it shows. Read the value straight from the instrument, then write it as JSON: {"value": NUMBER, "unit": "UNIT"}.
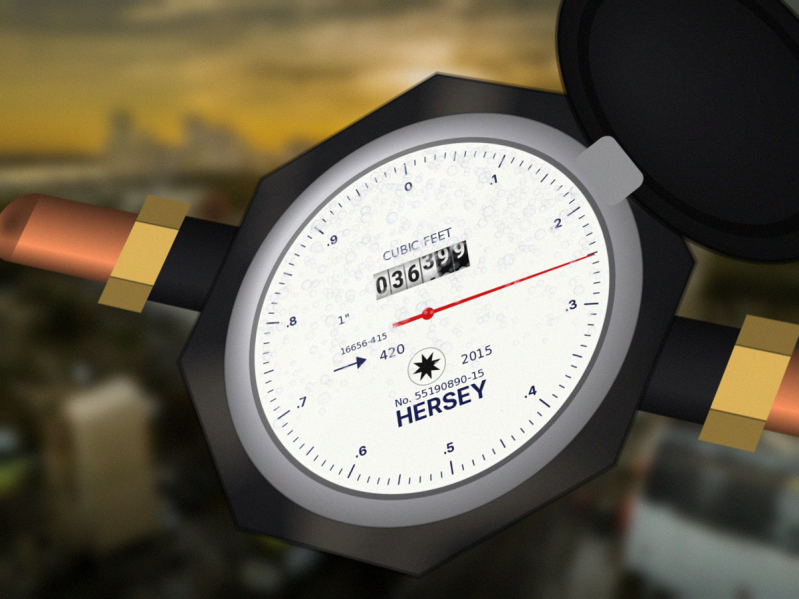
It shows {"value": 36399.25, "unit": "ft³"}
